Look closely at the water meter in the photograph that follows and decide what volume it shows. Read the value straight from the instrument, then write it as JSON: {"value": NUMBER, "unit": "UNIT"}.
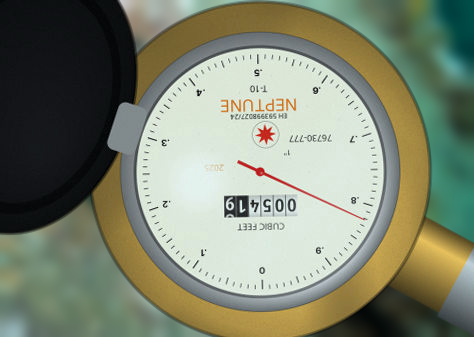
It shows {"value": 5418.82, "unit": "ft³"}
